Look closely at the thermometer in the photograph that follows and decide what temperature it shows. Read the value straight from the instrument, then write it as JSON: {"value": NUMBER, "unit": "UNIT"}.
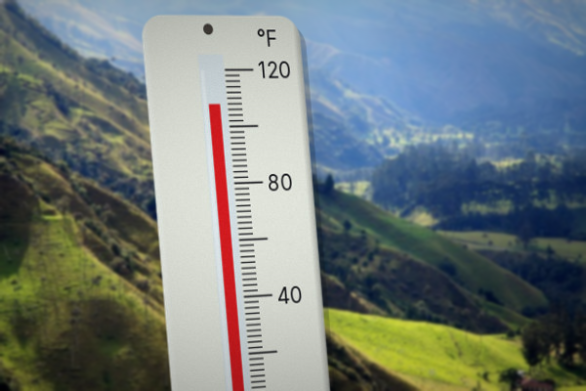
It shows {"value": 108, "unit": "°F"}
